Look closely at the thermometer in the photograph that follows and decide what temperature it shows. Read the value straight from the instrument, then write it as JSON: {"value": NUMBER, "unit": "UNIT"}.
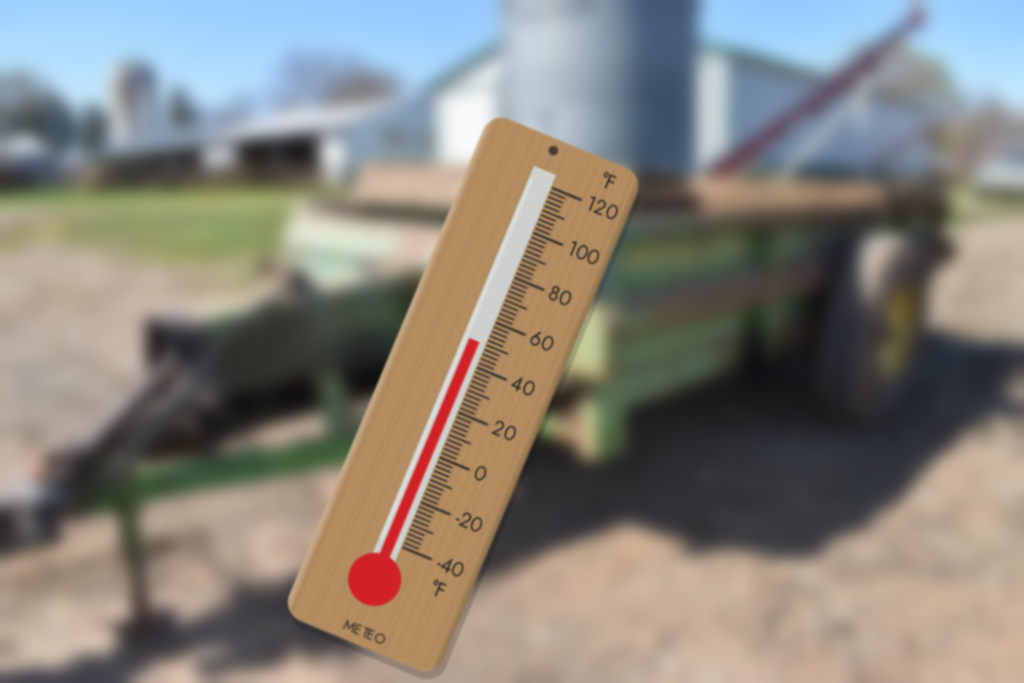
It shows {"value": 50, "unit": "°F"}
